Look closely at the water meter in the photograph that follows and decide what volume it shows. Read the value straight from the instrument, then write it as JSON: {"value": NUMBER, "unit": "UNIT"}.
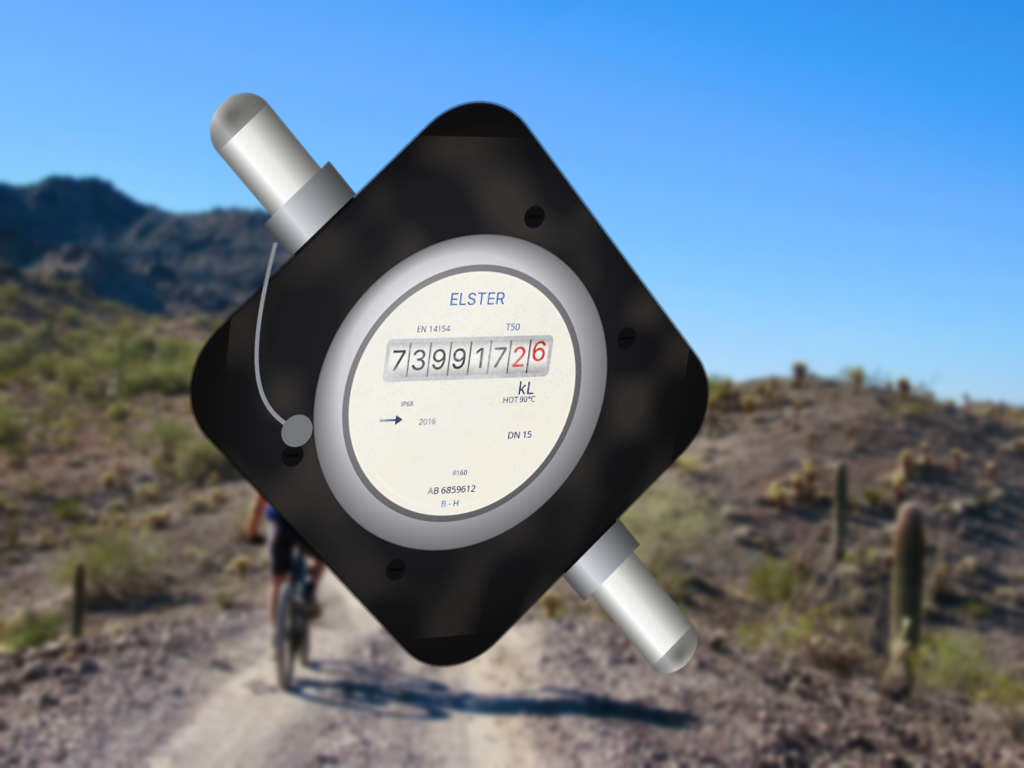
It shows {"value": 739917.26, "unit": "kL"}
